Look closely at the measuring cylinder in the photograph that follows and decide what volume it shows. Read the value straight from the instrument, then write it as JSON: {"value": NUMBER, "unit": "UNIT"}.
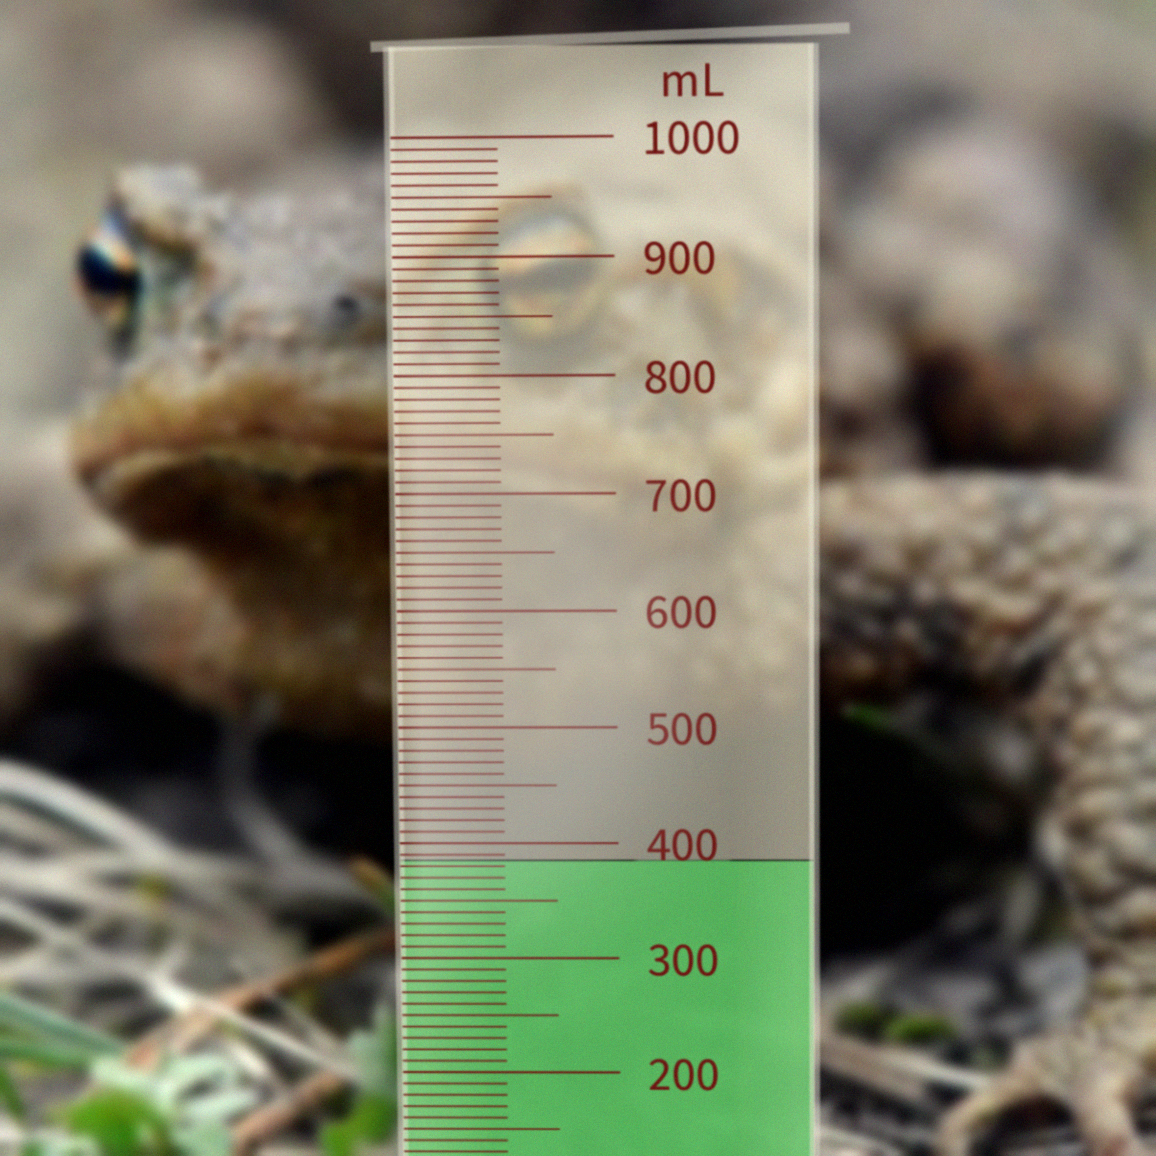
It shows {"value": 385, "unit": "mL"}
